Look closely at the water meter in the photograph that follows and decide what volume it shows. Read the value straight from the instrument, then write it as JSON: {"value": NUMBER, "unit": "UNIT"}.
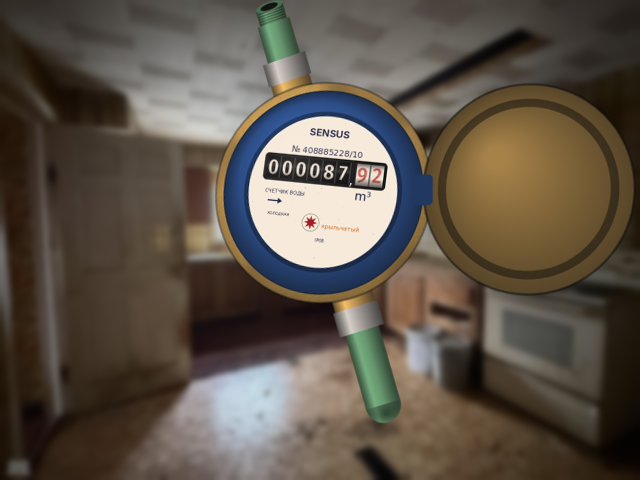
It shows {"value": 87.92, "unit": "m³"}
